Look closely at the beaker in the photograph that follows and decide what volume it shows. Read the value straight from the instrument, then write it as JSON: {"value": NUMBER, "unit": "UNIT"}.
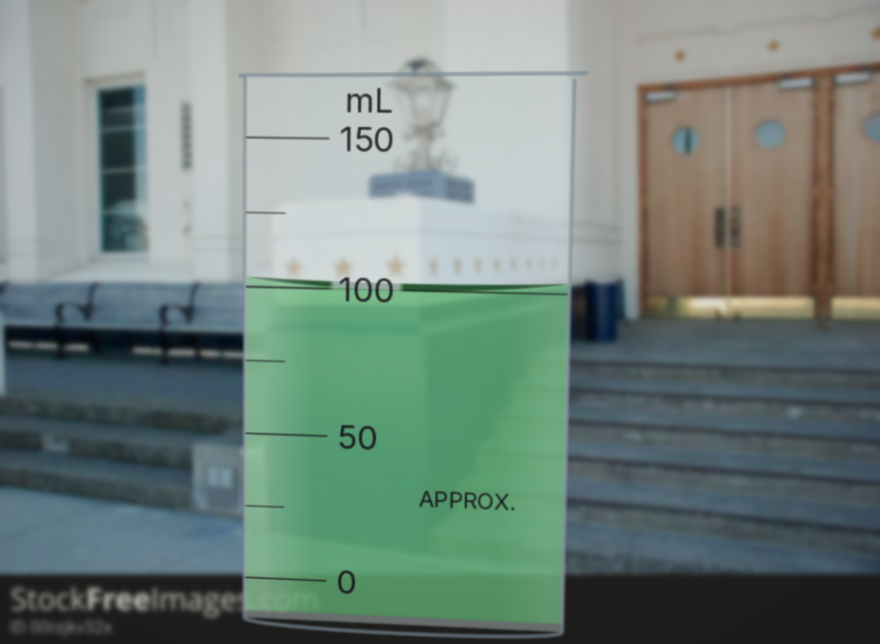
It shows {"value": 100, "unit": "mL"}
